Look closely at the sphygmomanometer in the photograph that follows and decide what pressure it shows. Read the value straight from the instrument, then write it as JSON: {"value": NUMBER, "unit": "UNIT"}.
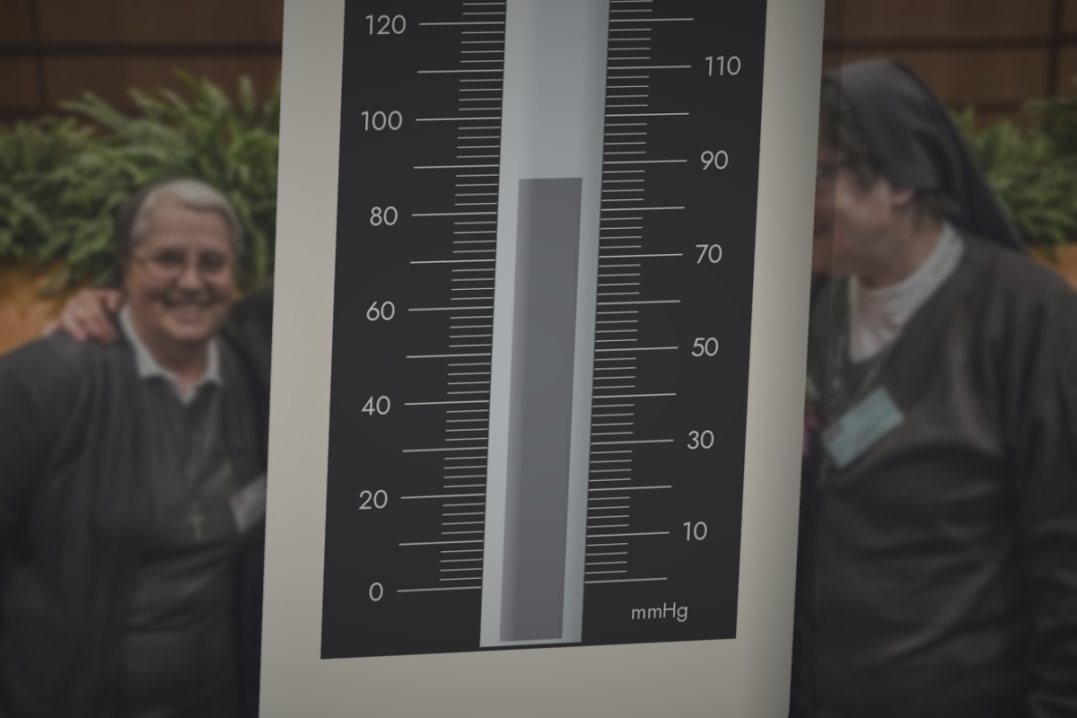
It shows {"value": 87, "unit": "mmHg"}
